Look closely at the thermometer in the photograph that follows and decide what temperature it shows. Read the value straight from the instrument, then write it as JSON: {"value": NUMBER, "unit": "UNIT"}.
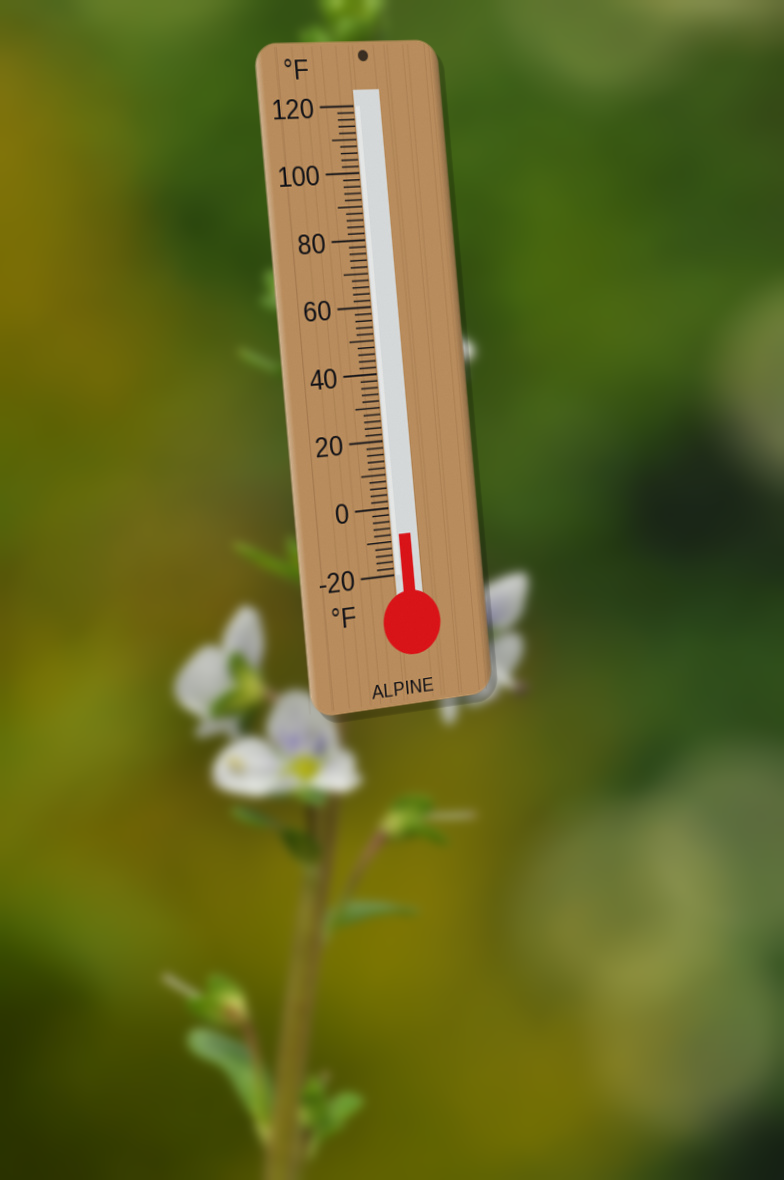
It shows {"value": -8, "unit": "°F"}
